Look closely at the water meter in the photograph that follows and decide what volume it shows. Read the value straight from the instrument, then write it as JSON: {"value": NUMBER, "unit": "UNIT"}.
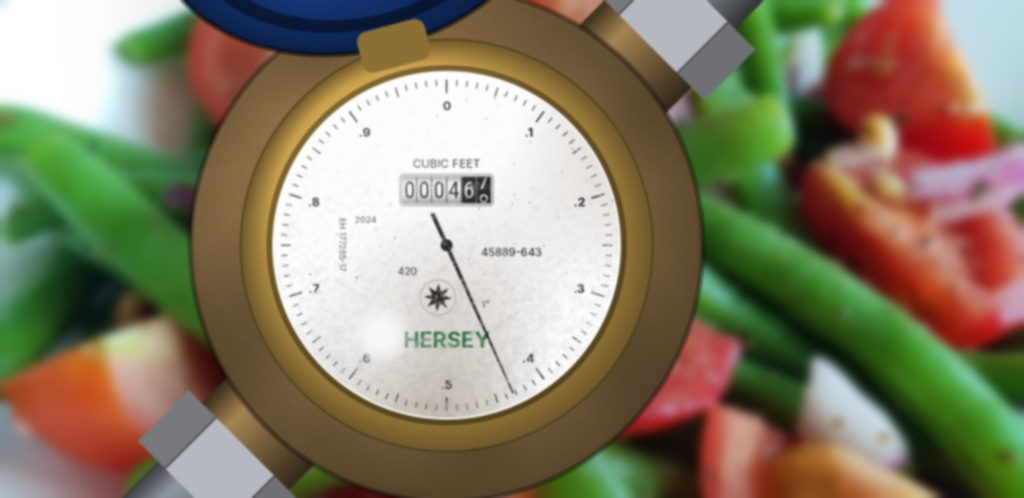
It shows {"value": 467.43, "unit": "ft³"}
